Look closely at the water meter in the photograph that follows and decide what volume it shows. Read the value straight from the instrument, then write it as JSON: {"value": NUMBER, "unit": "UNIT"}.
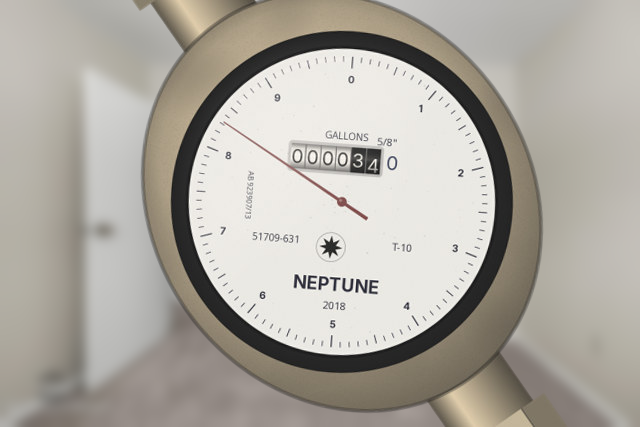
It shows {"value": 338.3, "unit": "gal"}
